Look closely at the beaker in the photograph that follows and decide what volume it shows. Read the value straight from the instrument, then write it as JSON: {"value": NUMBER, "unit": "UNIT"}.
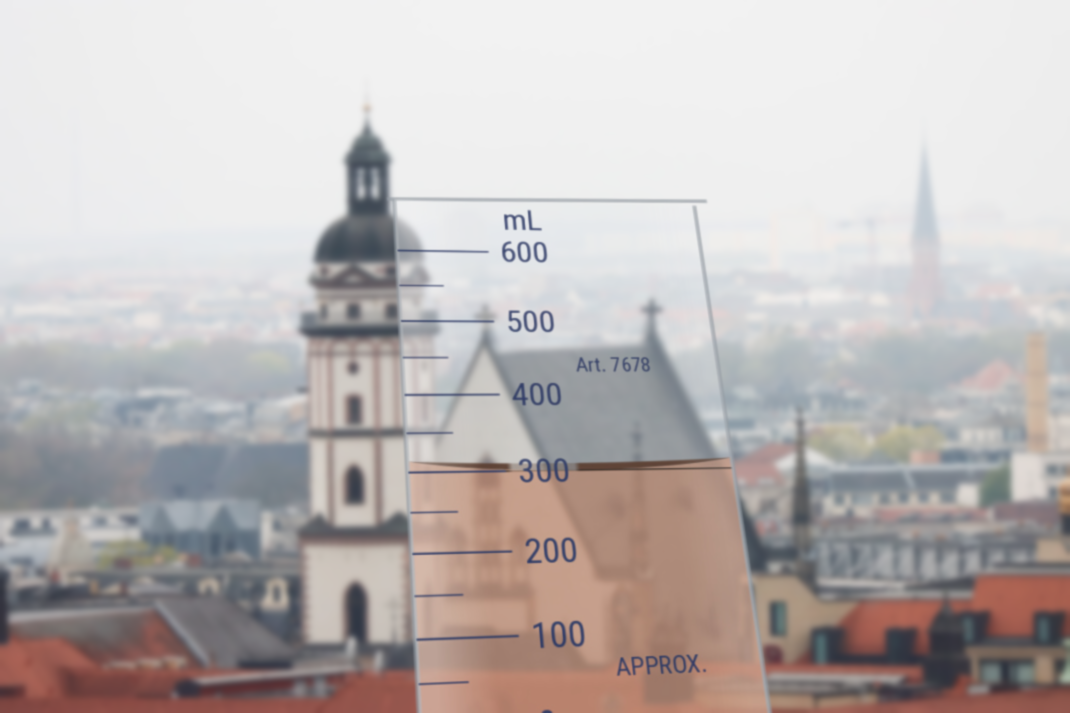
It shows {"value": 300, "unit": "mL"}
